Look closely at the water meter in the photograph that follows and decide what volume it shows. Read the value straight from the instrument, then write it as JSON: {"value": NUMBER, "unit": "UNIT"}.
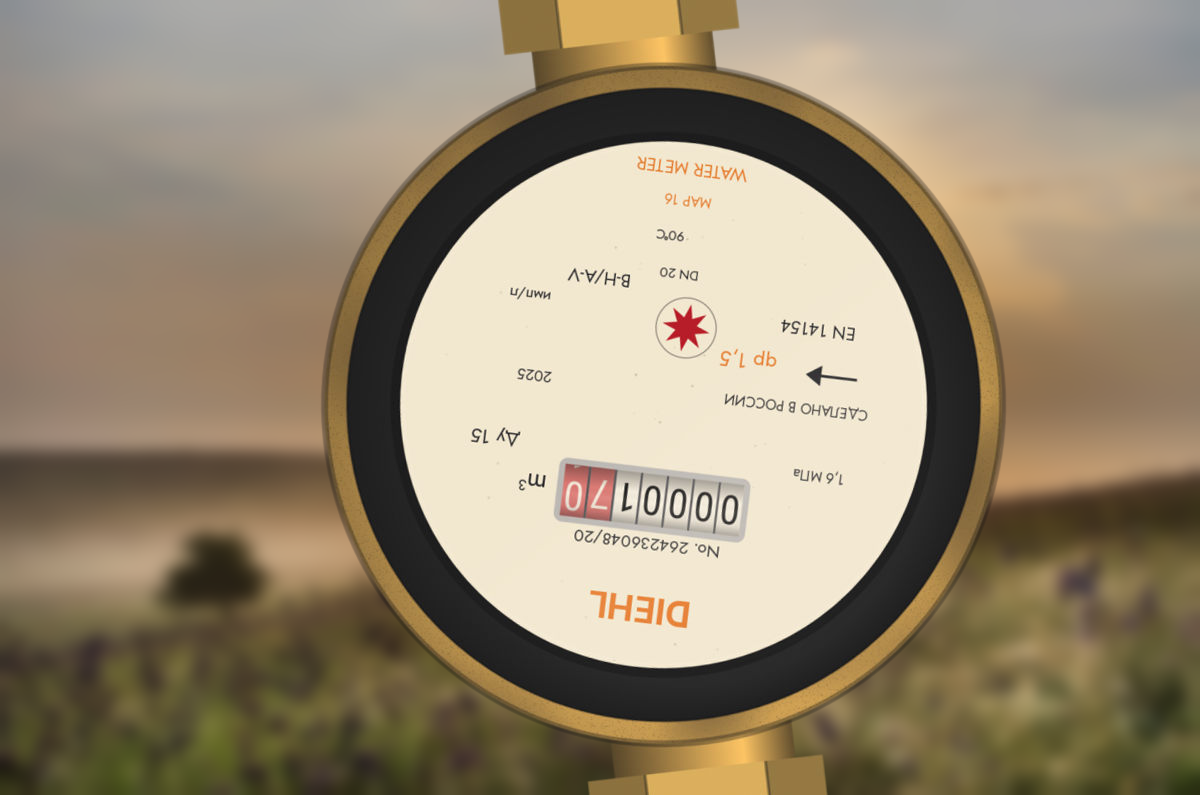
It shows {"value": 1.70, "unit": "m³"}
